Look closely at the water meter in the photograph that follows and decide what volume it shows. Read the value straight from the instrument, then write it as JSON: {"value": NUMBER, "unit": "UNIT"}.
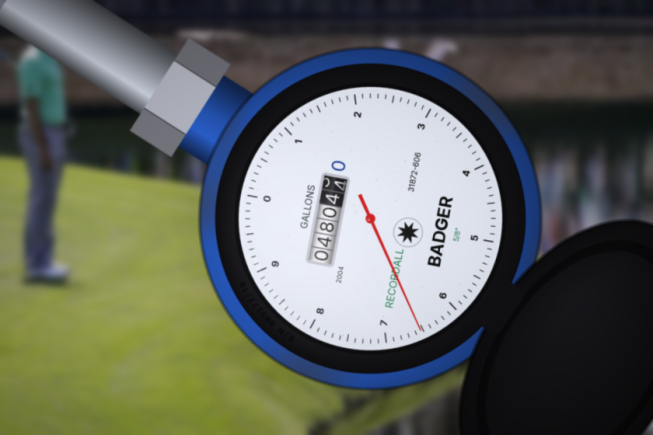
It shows {"value": 480436.5, "unit": "gal"}
